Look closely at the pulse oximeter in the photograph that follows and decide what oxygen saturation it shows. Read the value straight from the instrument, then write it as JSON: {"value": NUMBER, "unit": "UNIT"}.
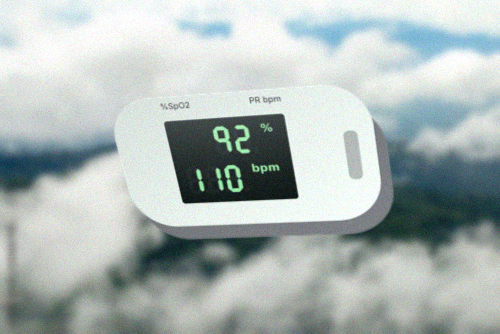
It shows {"value": 92, "unit": "%"}
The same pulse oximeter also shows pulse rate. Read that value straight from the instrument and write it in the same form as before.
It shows {"value": 110, "unit": "bpm"}
